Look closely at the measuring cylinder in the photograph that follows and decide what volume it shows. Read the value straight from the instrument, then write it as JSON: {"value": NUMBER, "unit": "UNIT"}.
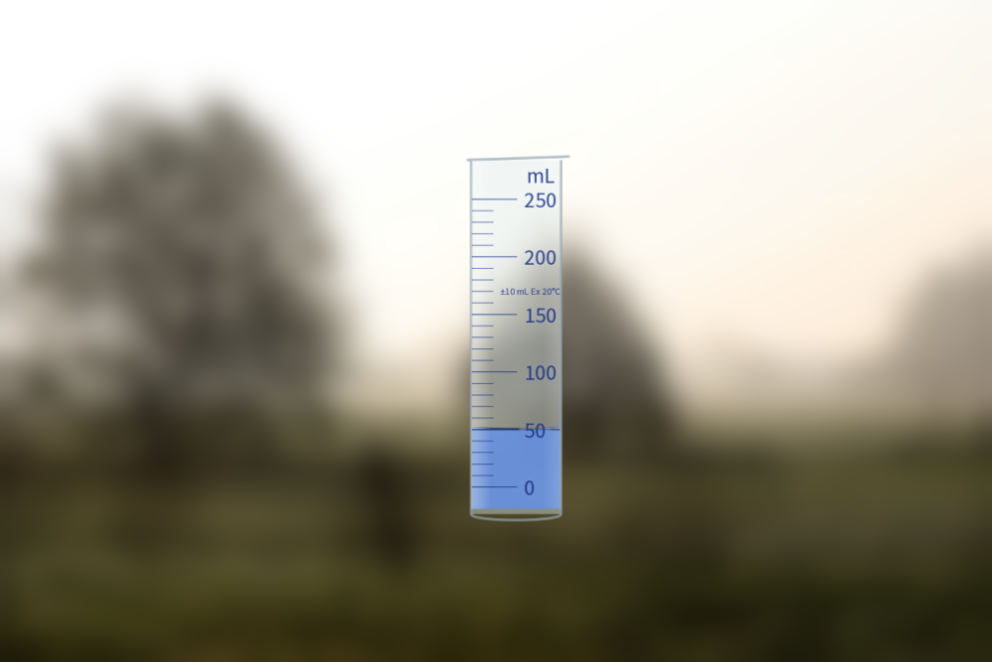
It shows {"value": 50, "unit": "mL"}
